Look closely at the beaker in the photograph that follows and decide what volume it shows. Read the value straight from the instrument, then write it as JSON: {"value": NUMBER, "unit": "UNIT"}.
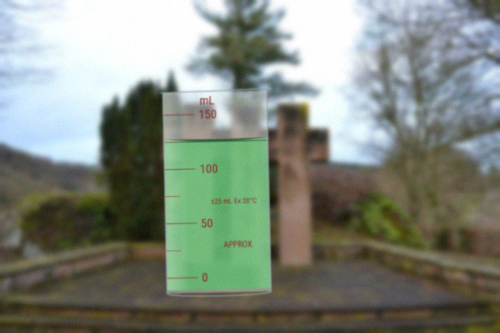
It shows {"value": 125, "unit": "mL"}
